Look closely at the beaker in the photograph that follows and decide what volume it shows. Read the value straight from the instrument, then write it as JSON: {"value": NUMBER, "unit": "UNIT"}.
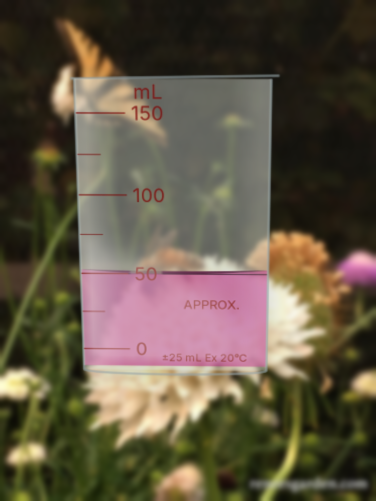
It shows {"value": 50, "unit": "mL"}
